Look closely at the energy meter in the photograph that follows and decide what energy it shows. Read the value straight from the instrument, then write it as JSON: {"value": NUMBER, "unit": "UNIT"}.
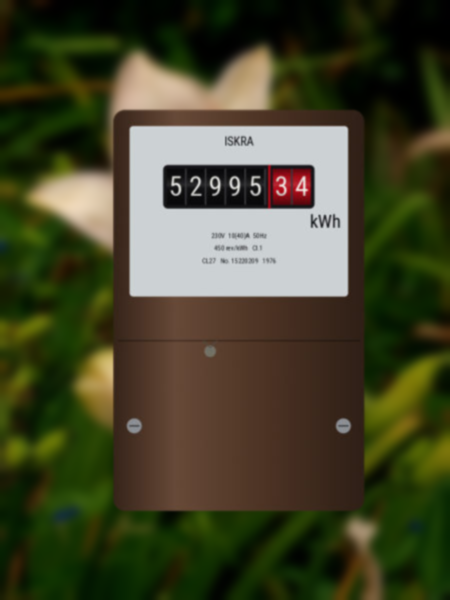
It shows {"value": 52995.34, "unit": "kWh"}
